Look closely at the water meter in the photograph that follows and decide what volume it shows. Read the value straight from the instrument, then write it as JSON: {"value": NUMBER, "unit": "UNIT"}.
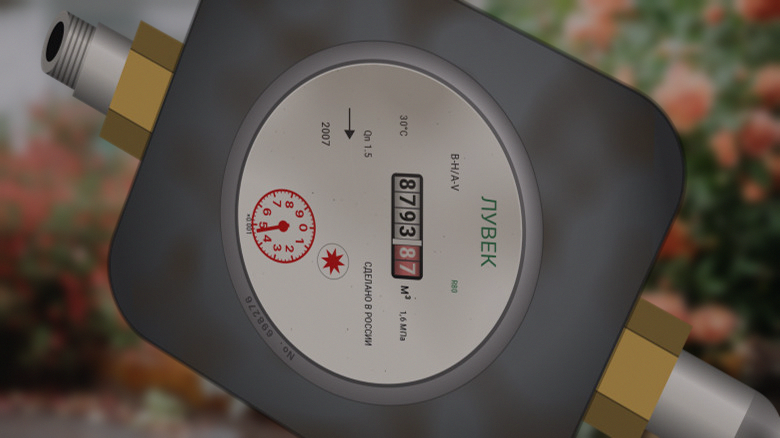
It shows {"value": 8793.874, "unit": "m³"}
